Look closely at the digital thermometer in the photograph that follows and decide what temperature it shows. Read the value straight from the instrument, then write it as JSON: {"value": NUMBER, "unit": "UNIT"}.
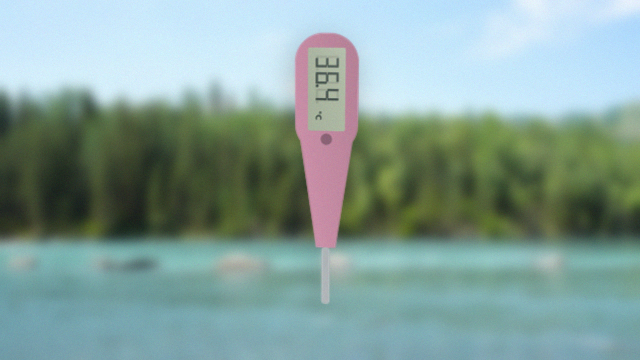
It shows {"value": 36.4, "unit": "°C"}
